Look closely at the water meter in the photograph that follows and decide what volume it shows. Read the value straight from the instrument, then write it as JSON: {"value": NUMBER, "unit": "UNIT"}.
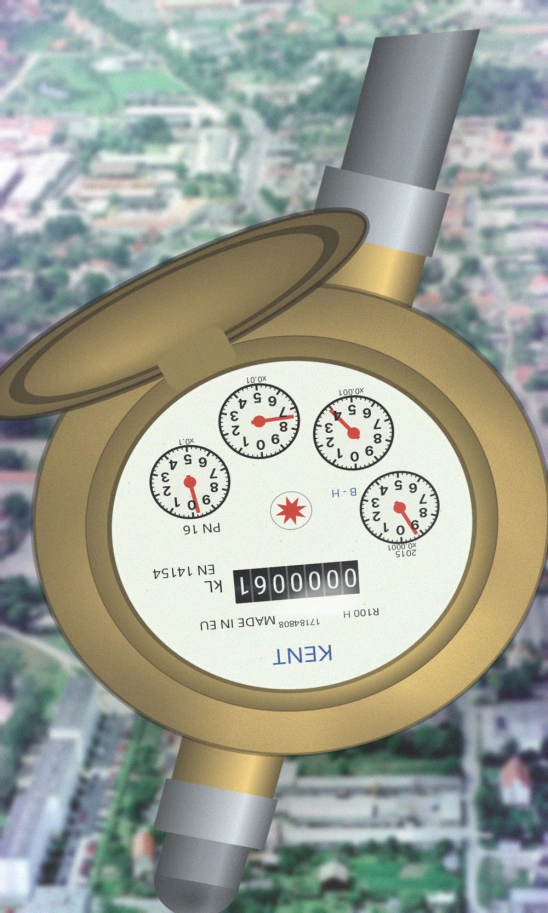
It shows {"value": 60.9739, "unit": "kL"}
